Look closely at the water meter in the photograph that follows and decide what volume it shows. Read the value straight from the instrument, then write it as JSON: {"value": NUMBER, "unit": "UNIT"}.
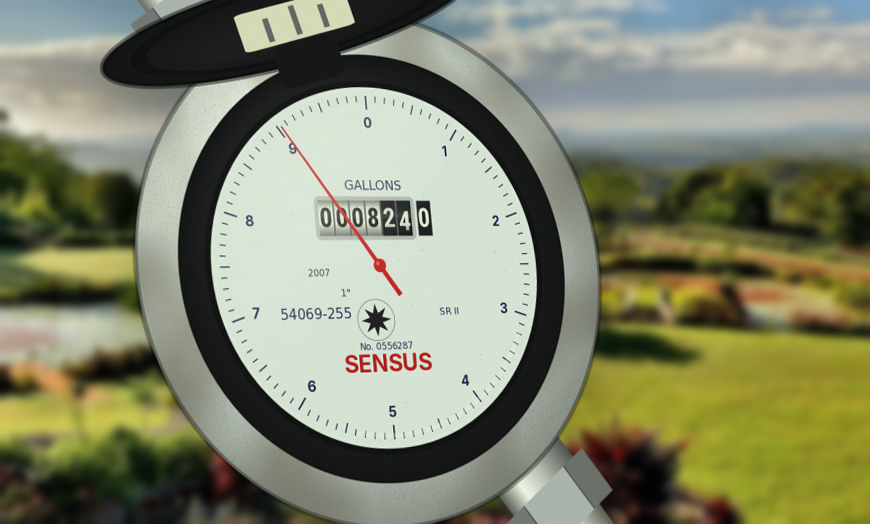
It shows {"value": 8239.0, "unit": "gal"}
